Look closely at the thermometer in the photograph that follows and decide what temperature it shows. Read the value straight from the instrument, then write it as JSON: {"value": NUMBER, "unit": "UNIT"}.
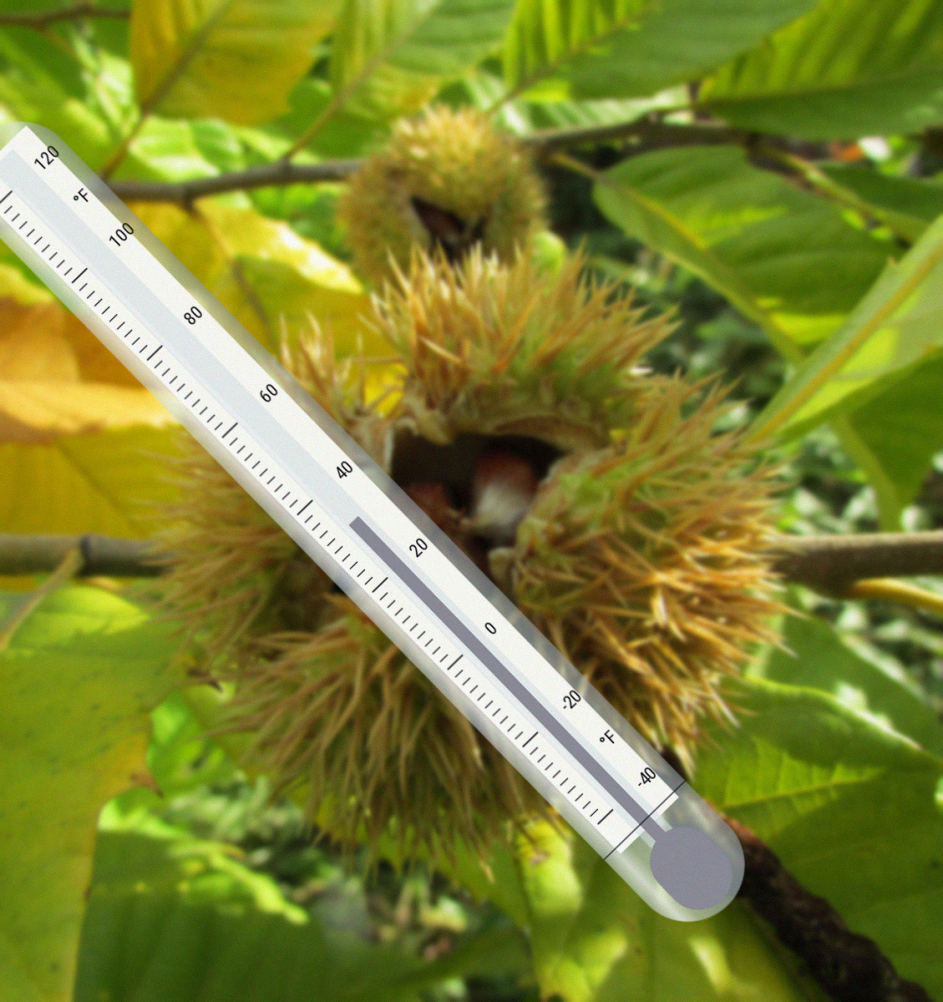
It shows {"value": 32, "unit": "°F"}
